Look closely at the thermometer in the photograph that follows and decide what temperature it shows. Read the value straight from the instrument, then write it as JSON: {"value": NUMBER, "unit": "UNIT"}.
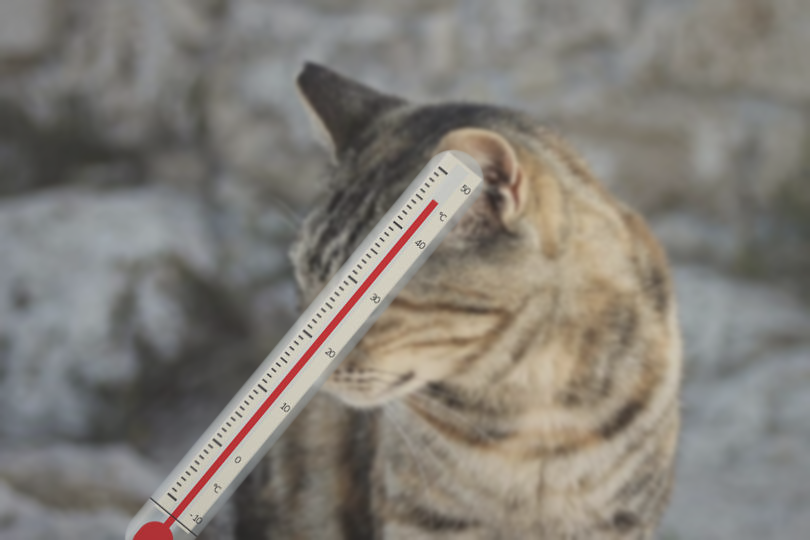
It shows {"value": 46, "unit": "°C"}
